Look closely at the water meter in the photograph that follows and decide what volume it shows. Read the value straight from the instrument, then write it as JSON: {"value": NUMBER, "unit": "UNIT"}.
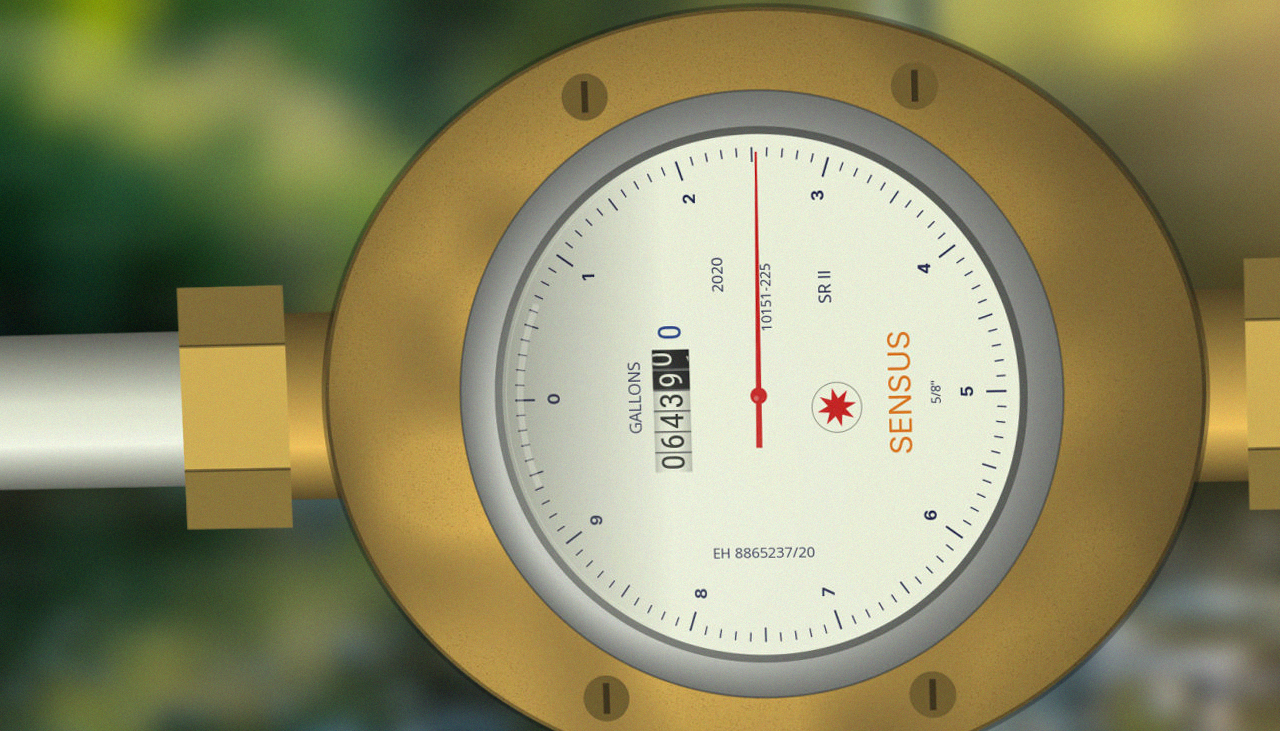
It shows {"value": 643902.5, "unit": "gal"}
